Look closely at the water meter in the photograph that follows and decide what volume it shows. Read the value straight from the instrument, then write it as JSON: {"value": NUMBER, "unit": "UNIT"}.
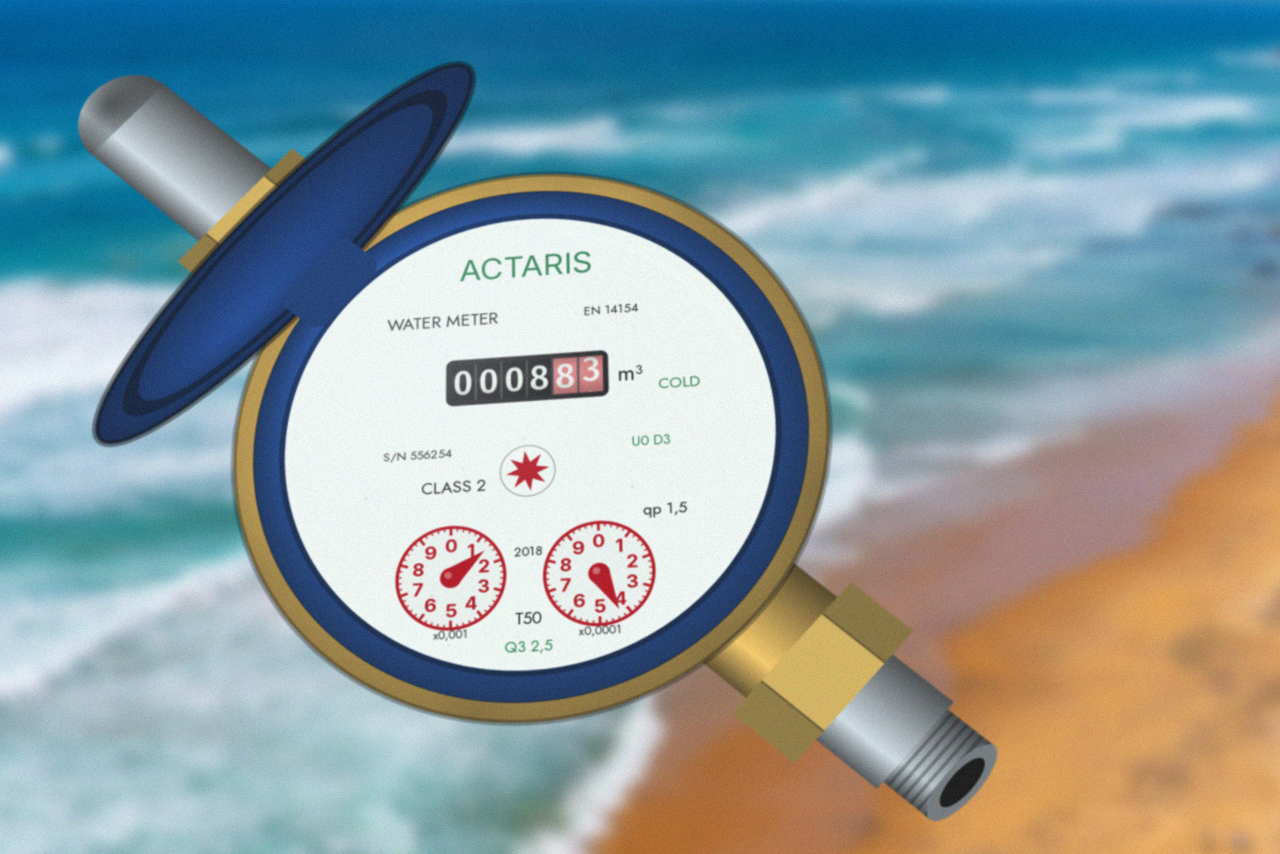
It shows {"value": 8.8314, "unit": "m³"}
